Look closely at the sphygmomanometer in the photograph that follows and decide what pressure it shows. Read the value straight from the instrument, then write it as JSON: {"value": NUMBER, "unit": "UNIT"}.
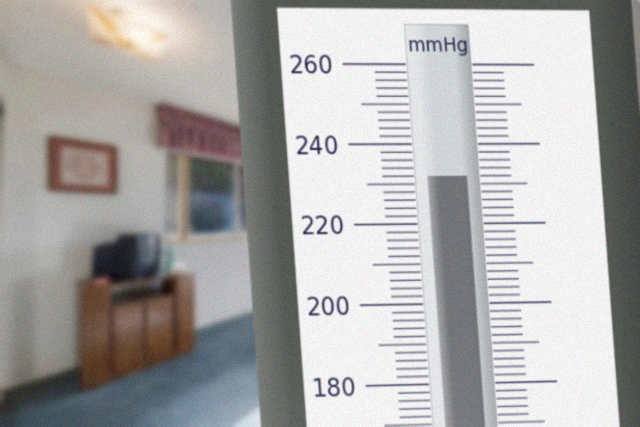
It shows {"value": 232, "unit": "mmHg"}
